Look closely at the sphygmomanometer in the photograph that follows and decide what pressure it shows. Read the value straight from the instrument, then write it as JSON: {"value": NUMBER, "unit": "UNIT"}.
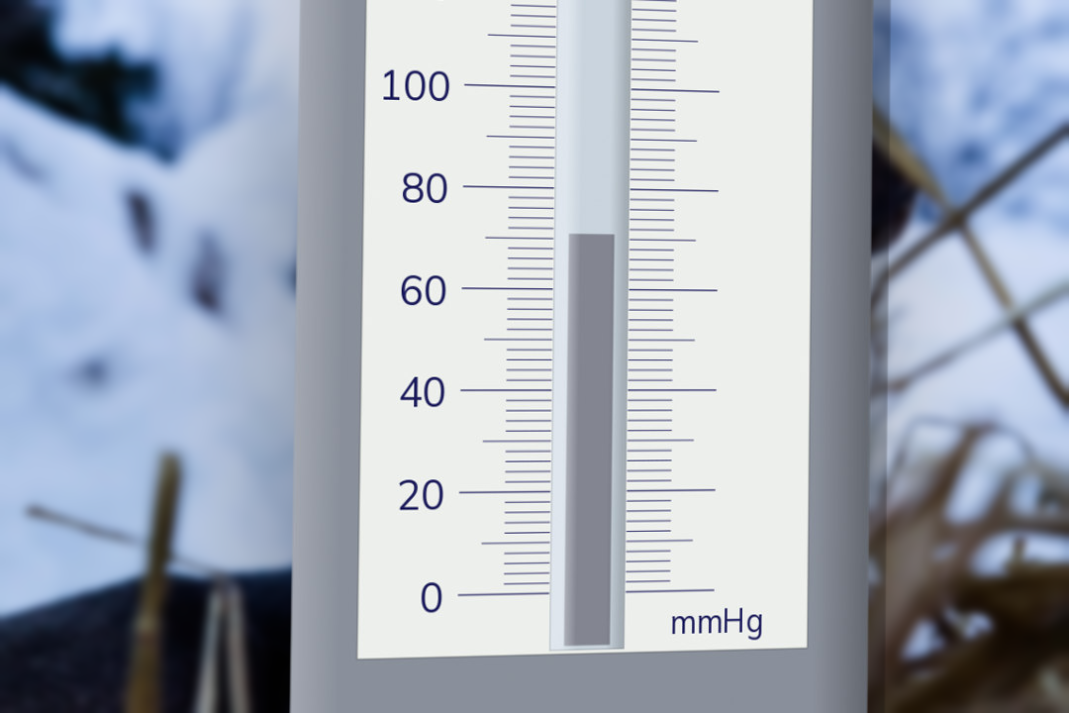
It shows {"value": 71, "unit": "mmHg"}
